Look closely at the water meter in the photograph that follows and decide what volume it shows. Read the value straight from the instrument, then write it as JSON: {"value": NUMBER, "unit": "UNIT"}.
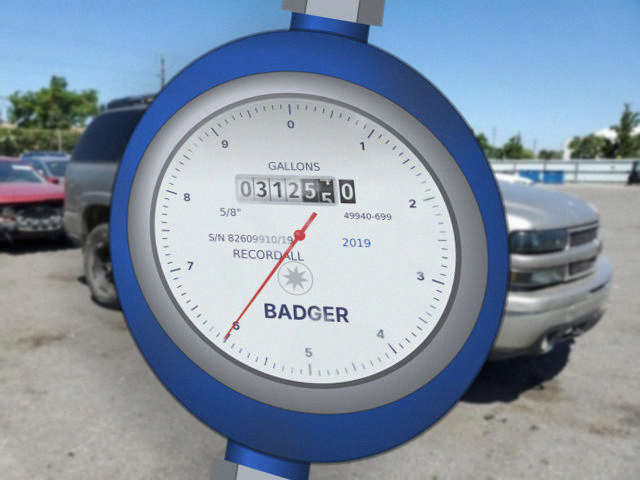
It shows {"value": 312546.0, "unit": "gal"}
